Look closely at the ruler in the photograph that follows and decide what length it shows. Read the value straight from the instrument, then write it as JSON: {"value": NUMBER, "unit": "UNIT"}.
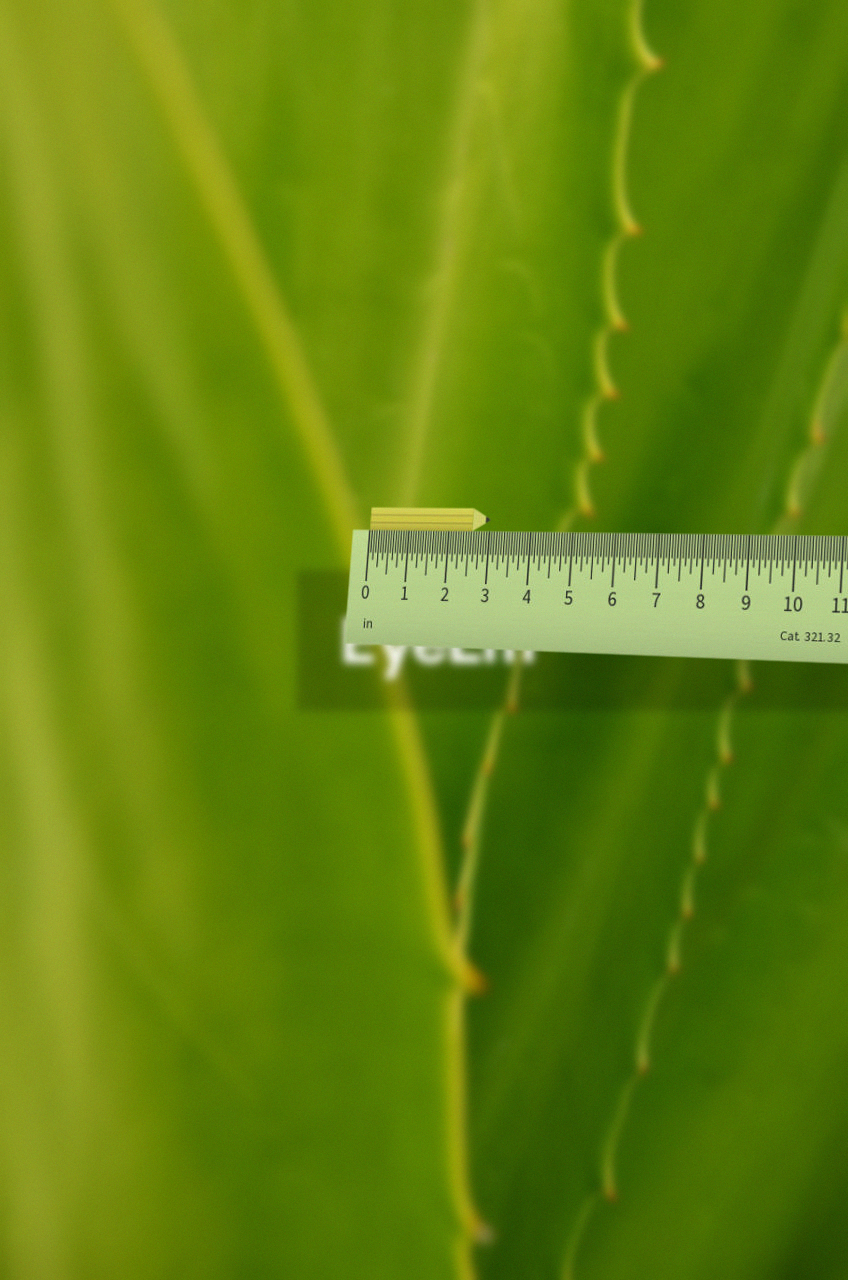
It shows {"value": 3, "unit": "in"}
